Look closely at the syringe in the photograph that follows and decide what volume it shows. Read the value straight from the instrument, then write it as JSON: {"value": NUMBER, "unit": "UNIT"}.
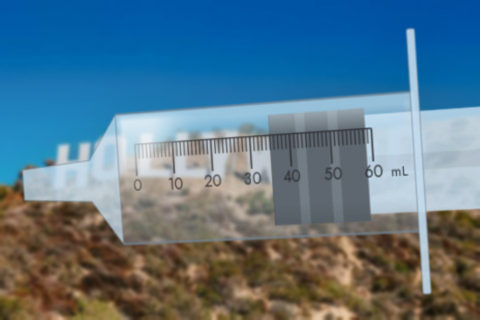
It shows {"value": 35, "unit": "mL"}
